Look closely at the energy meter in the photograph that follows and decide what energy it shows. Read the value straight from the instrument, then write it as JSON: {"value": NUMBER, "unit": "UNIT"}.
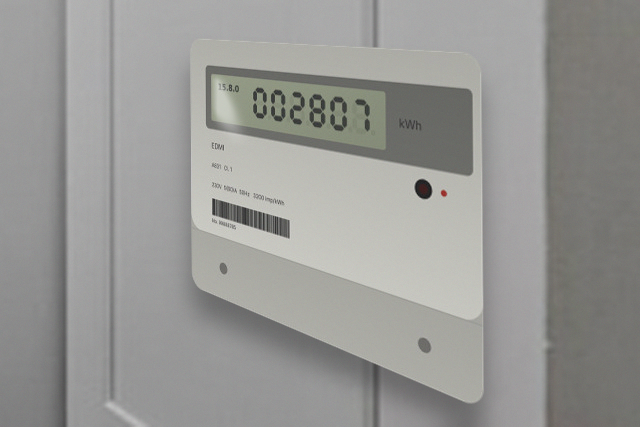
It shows {"value": 2807, "unit": "kWh"}
